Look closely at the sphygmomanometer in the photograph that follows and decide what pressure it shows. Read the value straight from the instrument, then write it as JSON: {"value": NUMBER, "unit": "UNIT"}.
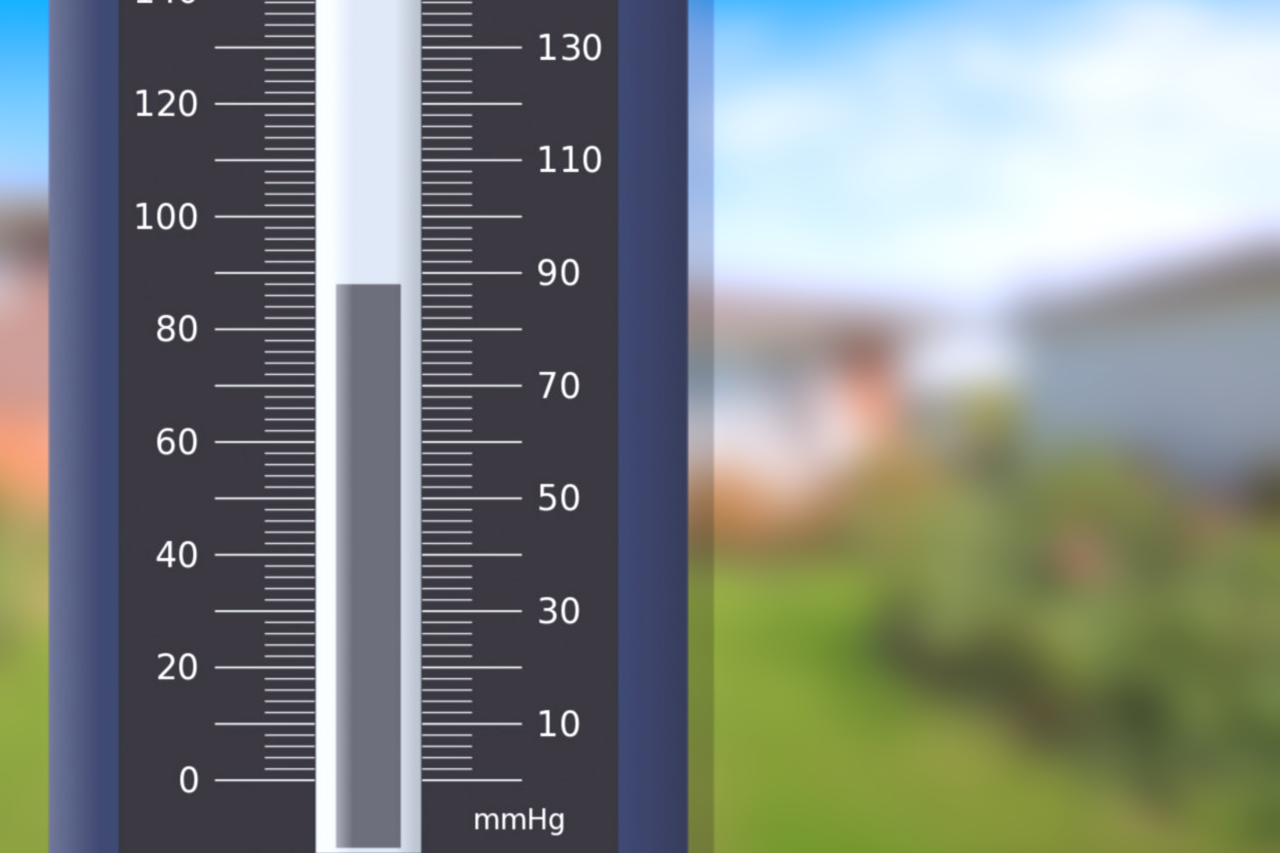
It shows {"value": 88, "unit": "mmHg"}
